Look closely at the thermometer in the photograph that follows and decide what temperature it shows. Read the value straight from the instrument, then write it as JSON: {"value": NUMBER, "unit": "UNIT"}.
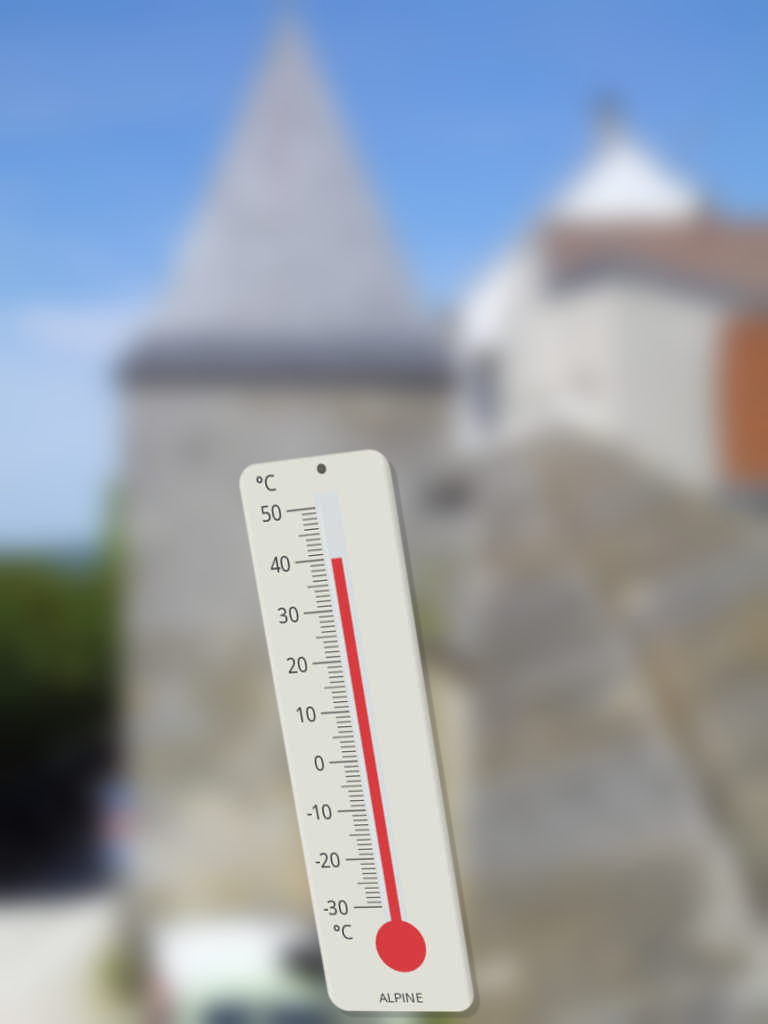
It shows {"value": 40, "unit": "°C"}
